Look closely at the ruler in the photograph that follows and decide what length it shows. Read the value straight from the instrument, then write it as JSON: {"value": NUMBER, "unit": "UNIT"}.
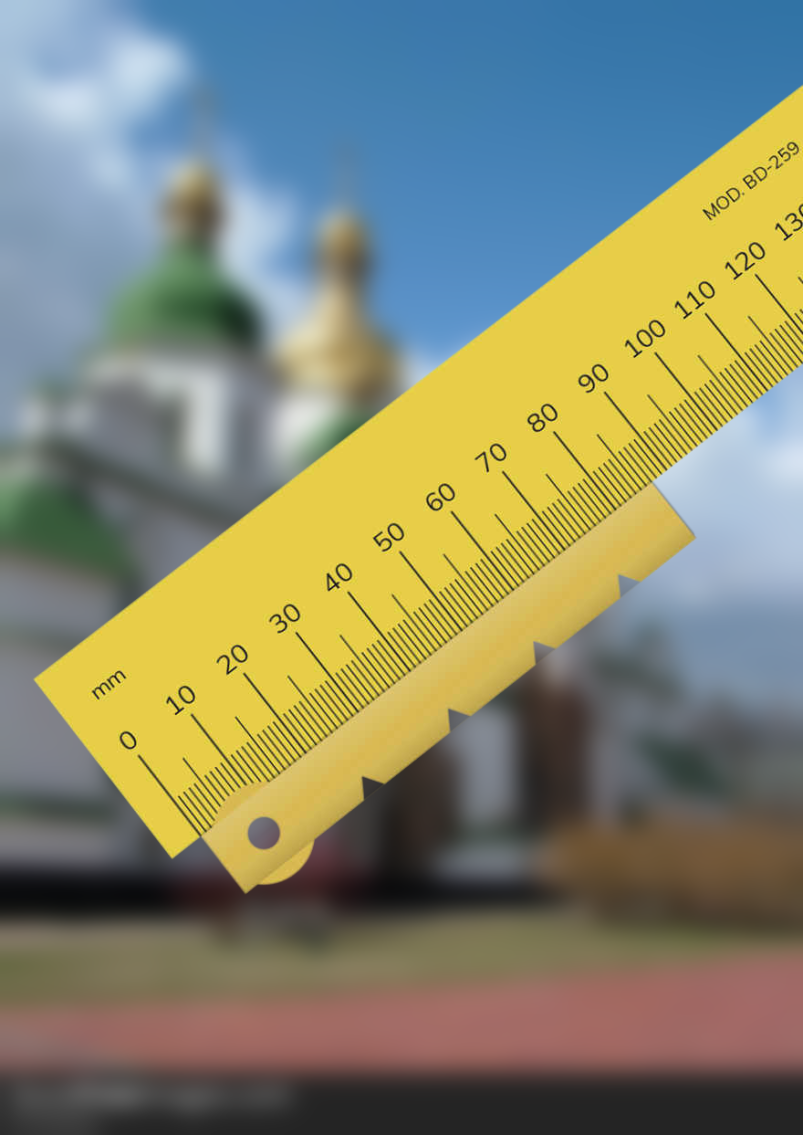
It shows {"value": 87, "unit": "mm"}
